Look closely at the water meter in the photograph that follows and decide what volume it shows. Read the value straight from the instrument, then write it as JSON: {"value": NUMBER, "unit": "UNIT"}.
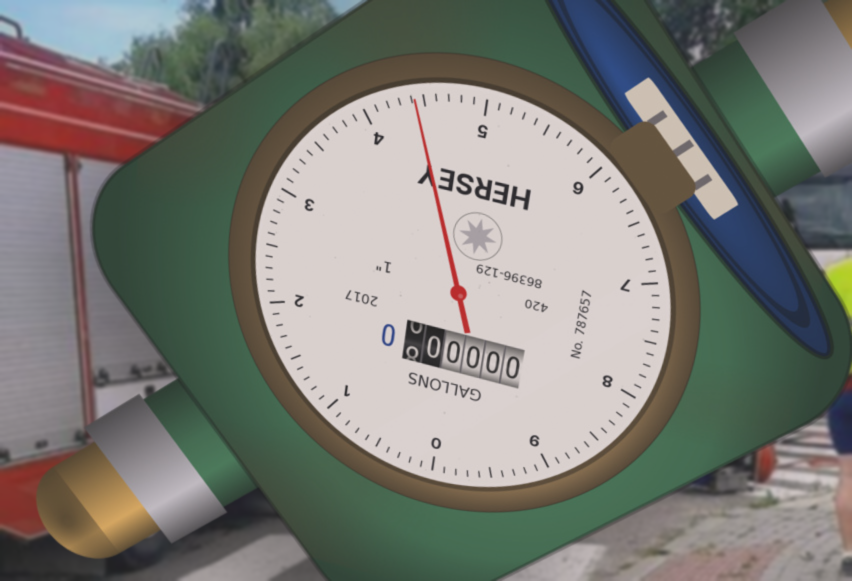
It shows {"value": 84.4, "unit": "gal"}
